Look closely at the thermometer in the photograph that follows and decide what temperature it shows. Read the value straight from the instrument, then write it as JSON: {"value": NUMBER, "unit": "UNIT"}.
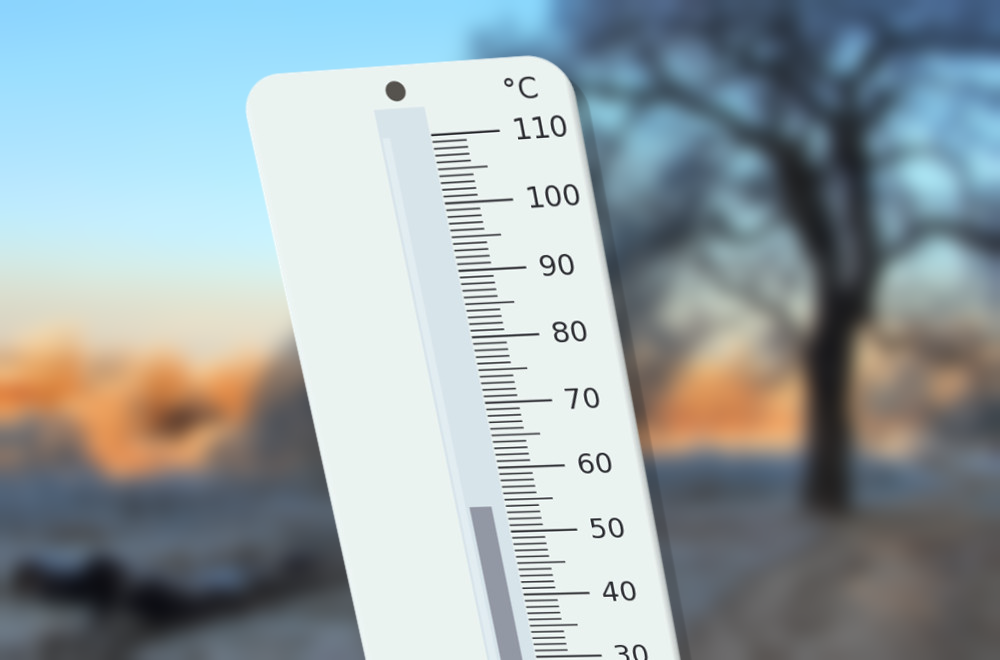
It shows {"value": 54, "unit": "°C"}
